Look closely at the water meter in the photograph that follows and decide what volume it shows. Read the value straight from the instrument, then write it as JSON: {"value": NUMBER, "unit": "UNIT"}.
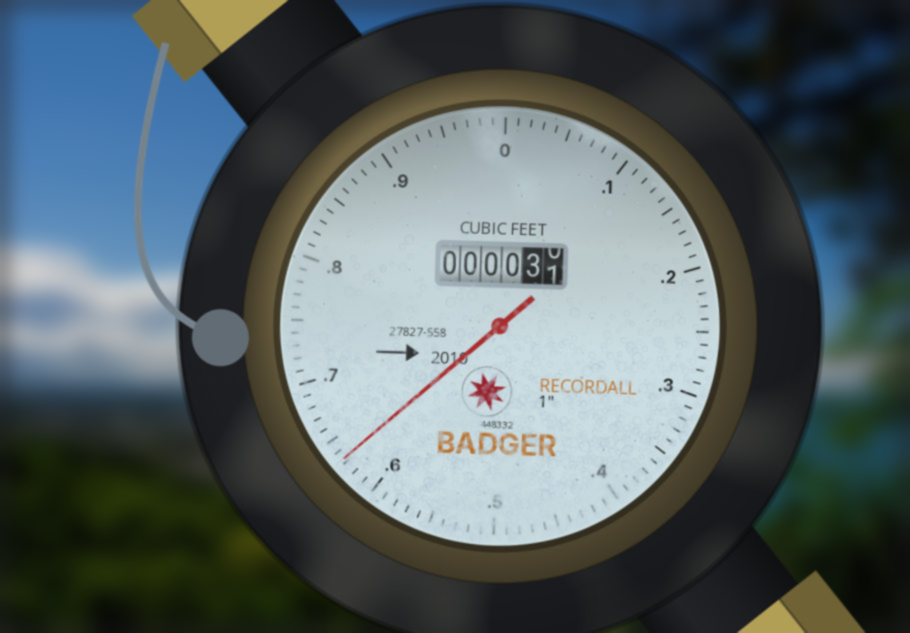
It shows {"value": 30.63, "unit": "ft³"}
